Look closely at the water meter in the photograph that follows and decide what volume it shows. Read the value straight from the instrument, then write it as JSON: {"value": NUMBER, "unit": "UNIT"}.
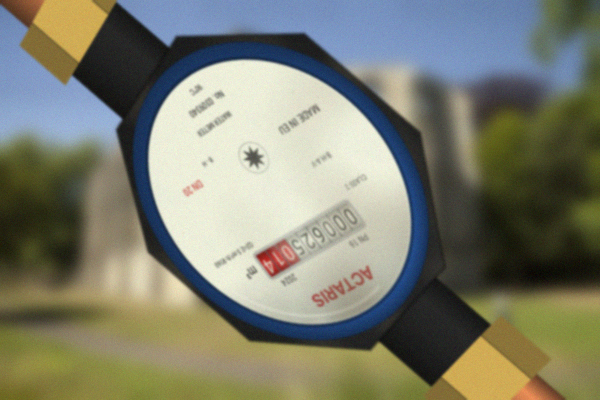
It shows {"value": 625.014, "unit": "m³"}
